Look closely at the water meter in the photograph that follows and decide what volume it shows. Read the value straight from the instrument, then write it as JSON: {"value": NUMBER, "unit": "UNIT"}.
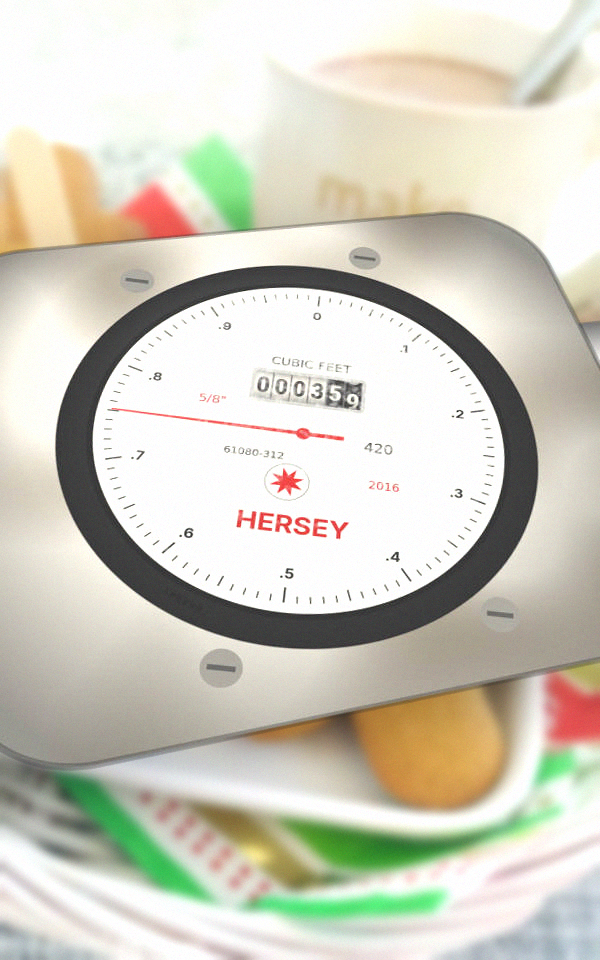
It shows {"value": 358.75, "unit": "ft³"}
